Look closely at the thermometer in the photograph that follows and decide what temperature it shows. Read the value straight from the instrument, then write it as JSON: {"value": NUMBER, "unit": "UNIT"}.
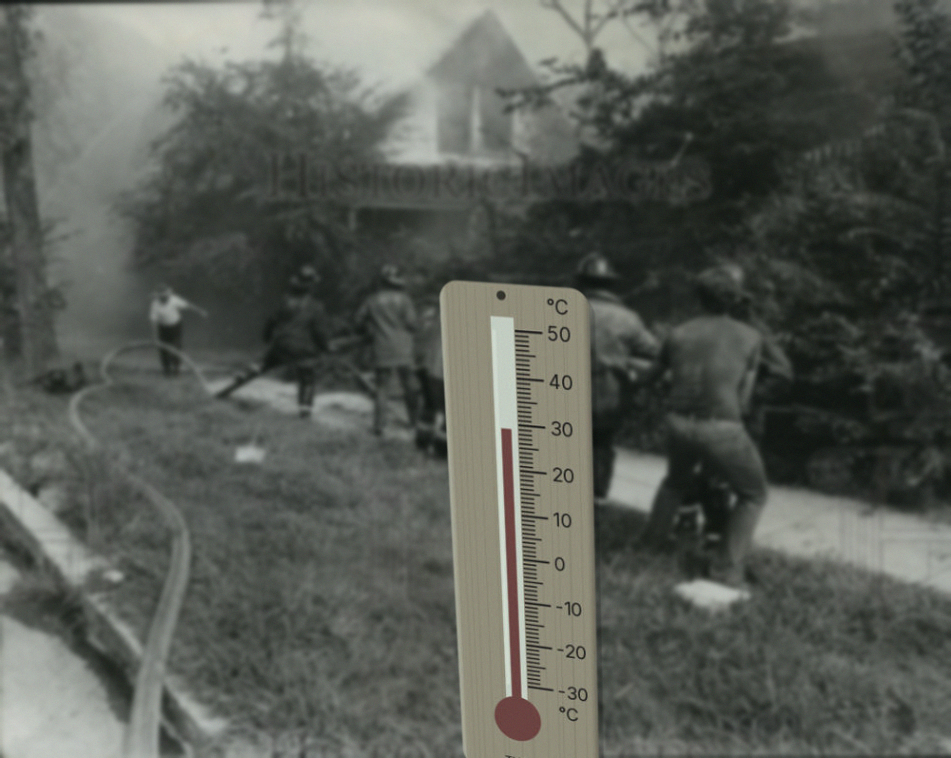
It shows {"value": 29, "unit": "°C"}
